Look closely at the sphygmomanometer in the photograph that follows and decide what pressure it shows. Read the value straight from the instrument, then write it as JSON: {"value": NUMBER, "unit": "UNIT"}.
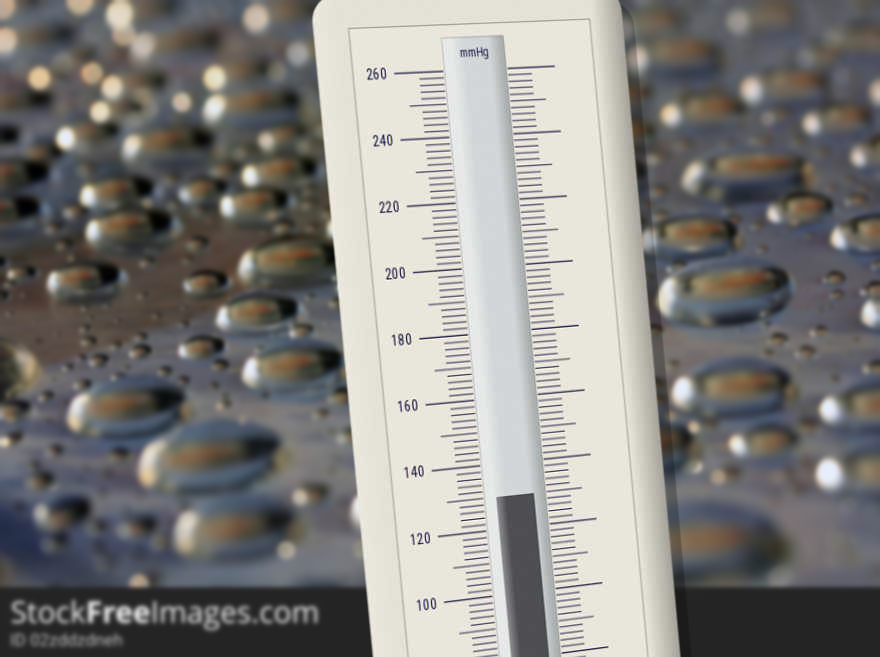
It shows {"value": 130, "unit": "mmHg"}
